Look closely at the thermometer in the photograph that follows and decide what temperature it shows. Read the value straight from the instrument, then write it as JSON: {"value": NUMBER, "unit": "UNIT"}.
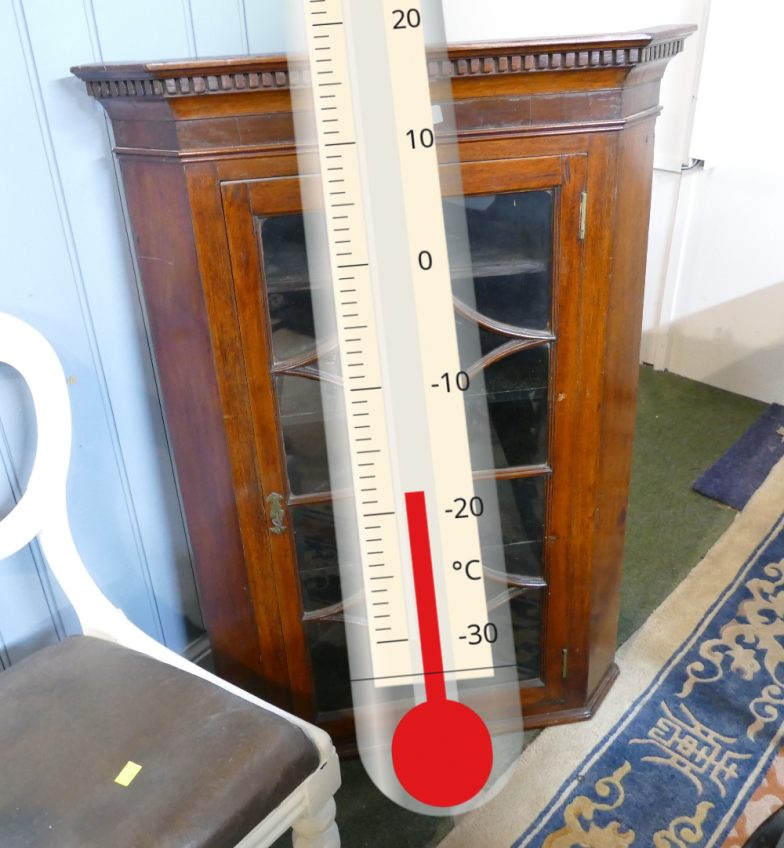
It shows {"value": -18.5, "unit": "°C"}
